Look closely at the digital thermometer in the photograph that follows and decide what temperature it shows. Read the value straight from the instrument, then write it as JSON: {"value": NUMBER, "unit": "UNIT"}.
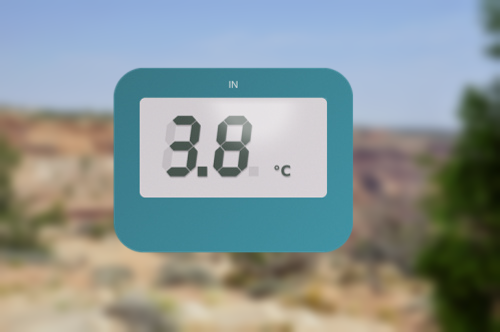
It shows {"value": 3.8, "unit": "°C"}
